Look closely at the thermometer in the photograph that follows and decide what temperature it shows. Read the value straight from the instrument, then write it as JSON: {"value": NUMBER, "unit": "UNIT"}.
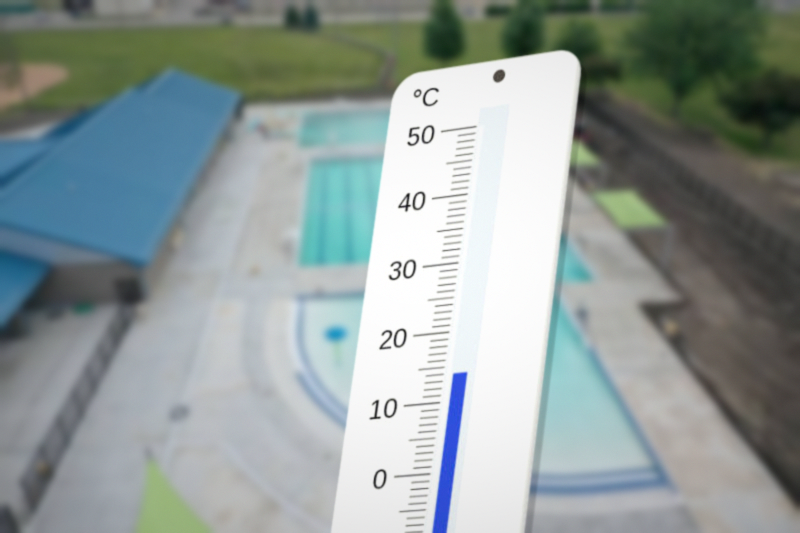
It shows {"value": 14, "unit": "°C"}
